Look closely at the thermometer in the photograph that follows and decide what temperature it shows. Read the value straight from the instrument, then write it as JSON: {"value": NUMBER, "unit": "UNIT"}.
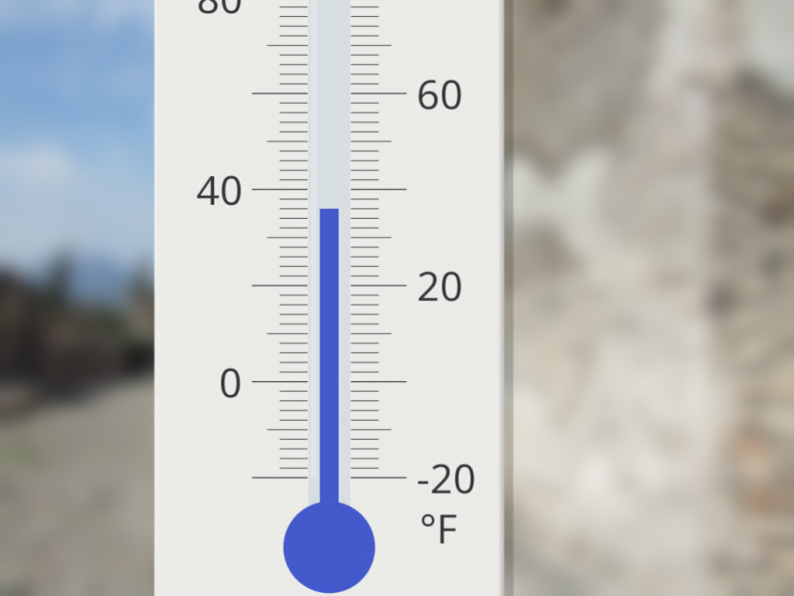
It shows {"value": 36, "unit": "°F"}
